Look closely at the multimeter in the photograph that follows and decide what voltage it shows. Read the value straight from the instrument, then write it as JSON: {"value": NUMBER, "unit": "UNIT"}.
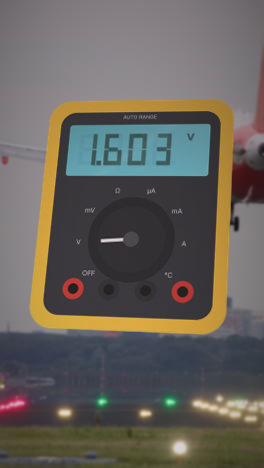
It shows {"value": 1.603, "unit": "V"}
